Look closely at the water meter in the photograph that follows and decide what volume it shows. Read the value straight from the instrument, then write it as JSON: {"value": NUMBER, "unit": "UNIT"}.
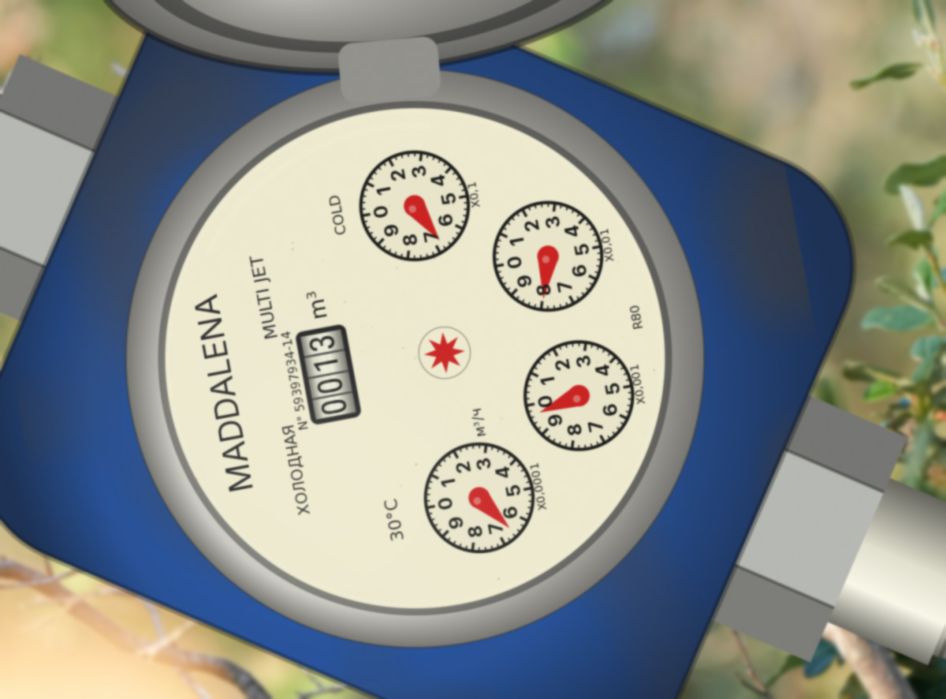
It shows {"value": 13.6796, "unit": "m³"}
